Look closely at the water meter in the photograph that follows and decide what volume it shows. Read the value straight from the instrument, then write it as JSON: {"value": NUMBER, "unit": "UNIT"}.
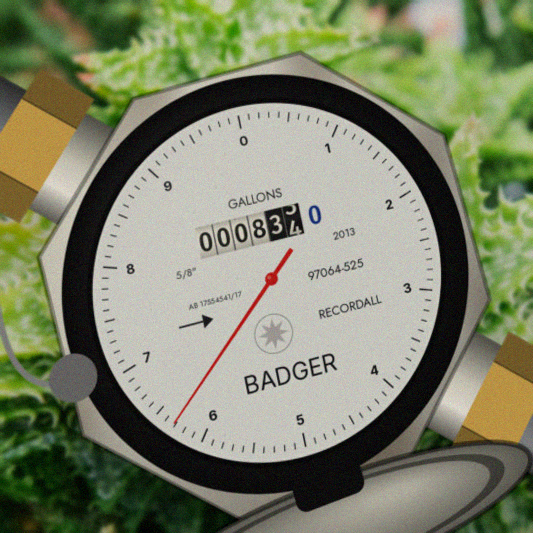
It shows {"value": 8336.3, "unit": "gal"}
